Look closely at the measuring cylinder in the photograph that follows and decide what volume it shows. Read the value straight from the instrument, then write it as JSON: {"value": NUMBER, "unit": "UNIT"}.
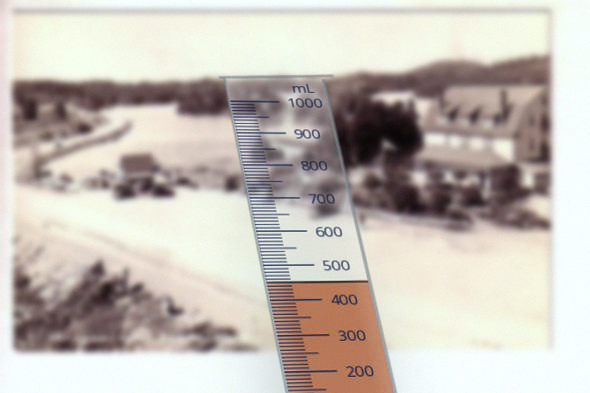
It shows {"value": 450, "unit": "mL"}
